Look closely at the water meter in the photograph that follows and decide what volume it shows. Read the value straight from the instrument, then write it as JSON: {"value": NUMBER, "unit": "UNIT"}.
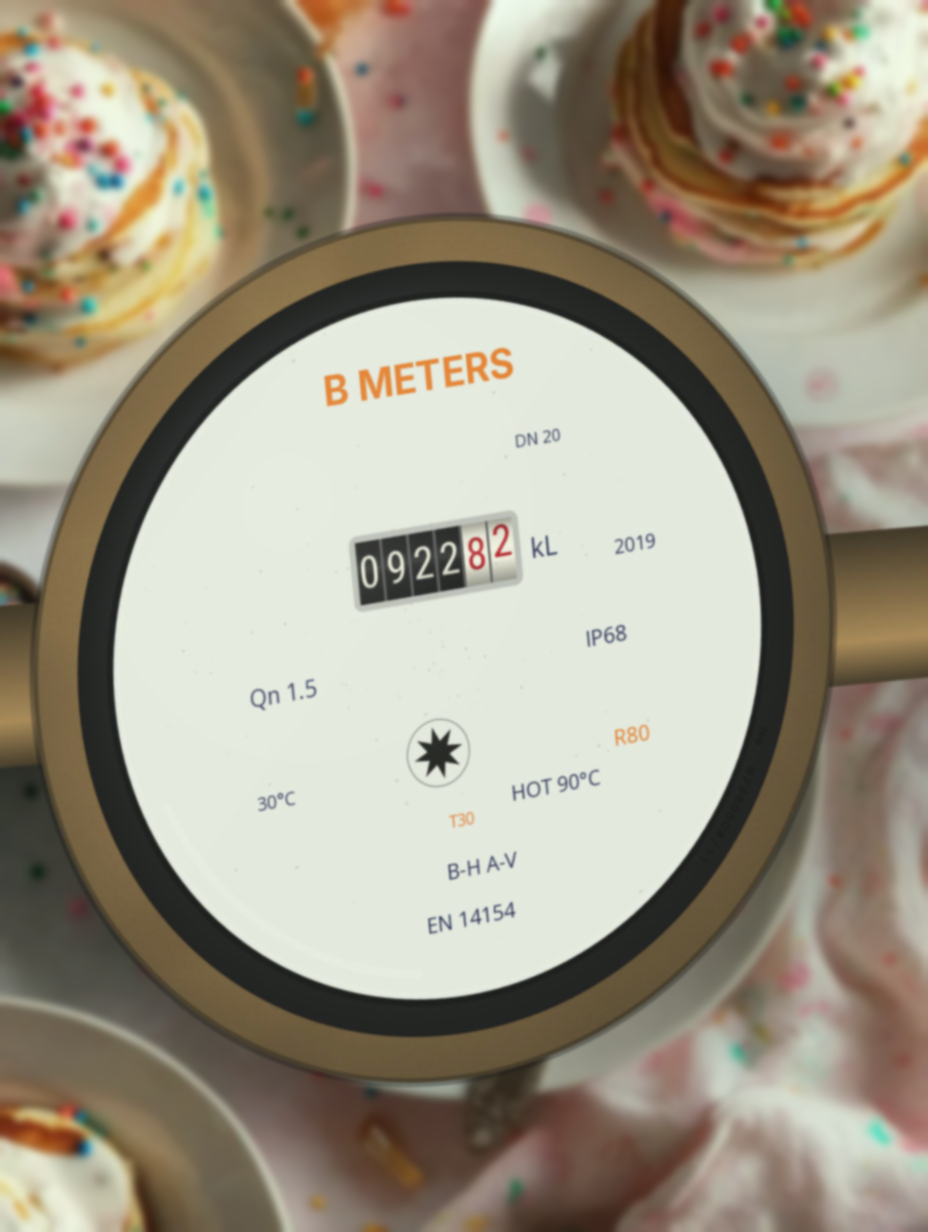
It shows {"value": 922.82, "unit": "kL"}
